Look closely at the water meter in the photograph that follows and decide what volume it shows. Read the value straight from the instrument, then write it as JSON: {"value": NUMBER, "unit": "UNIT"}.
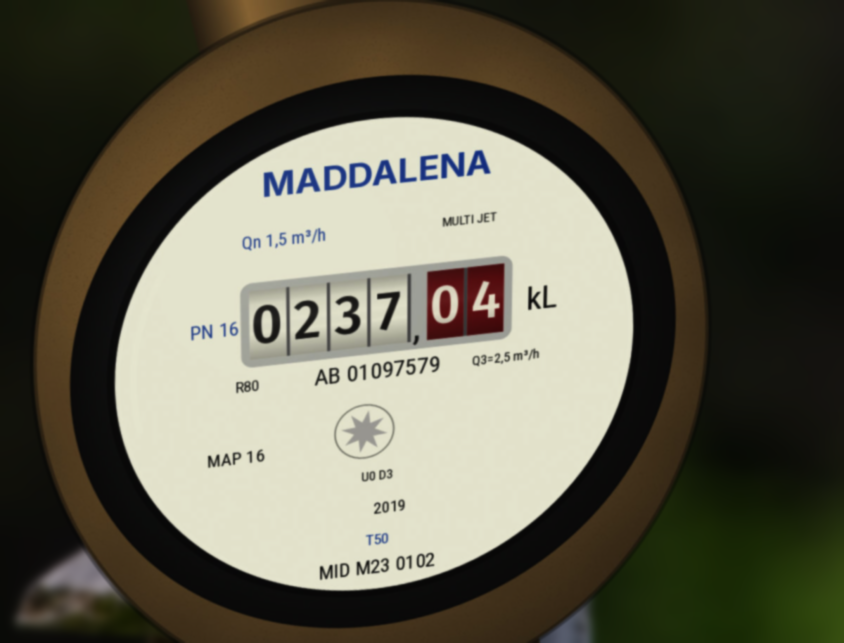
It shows {"value": 237.04, "unit": "kL"}
